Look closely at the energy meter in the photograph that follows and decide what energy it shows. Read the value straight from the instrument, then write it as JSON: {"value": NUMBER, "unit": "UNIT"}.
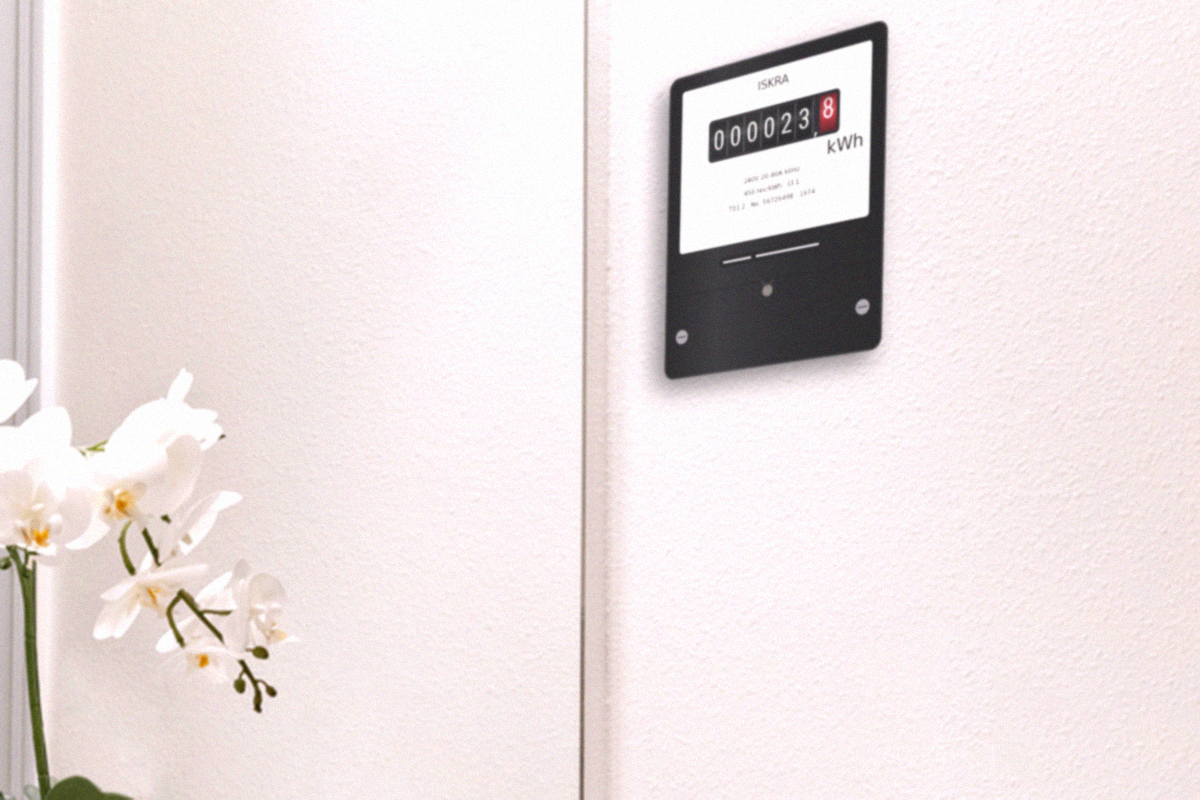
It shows {"value": 23.8, "unit": "kWh"}
